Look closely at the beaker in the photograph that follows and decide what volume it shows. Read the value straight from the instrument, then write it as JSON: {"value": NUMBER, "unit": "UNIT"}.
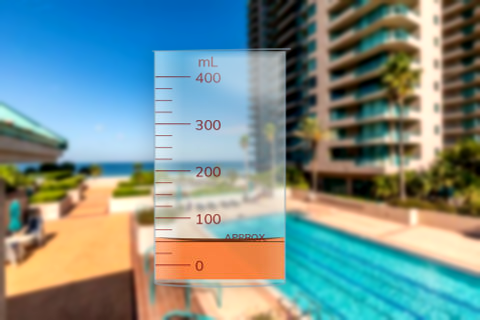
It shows {"value": 50, "unit": "mL"}
